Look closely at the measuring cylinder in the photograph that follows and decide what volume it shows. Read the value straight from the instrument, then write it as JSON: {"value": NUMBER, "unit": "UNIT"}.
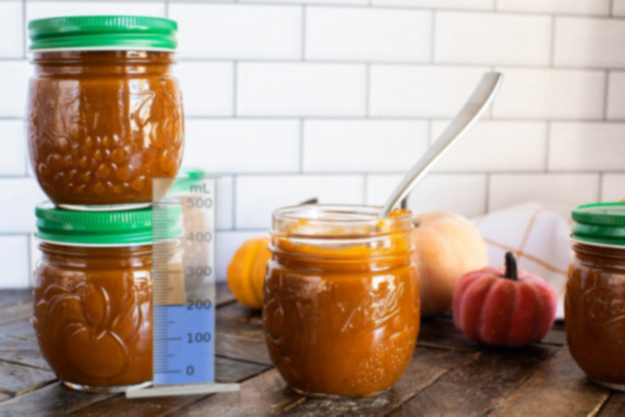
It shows {"value": 200, "unit": "mL"}
